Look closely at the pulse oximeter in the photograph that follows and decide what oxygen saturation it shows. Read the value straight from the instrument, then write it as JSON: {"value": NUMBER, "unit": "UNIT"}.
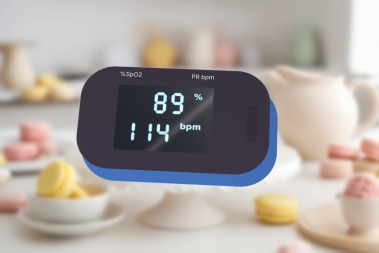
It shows {"value": 89, "unit": "%"}
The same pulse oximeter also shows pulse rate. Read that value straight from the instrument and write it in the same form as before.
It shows {"value": 114, "unit": "bpm"}
